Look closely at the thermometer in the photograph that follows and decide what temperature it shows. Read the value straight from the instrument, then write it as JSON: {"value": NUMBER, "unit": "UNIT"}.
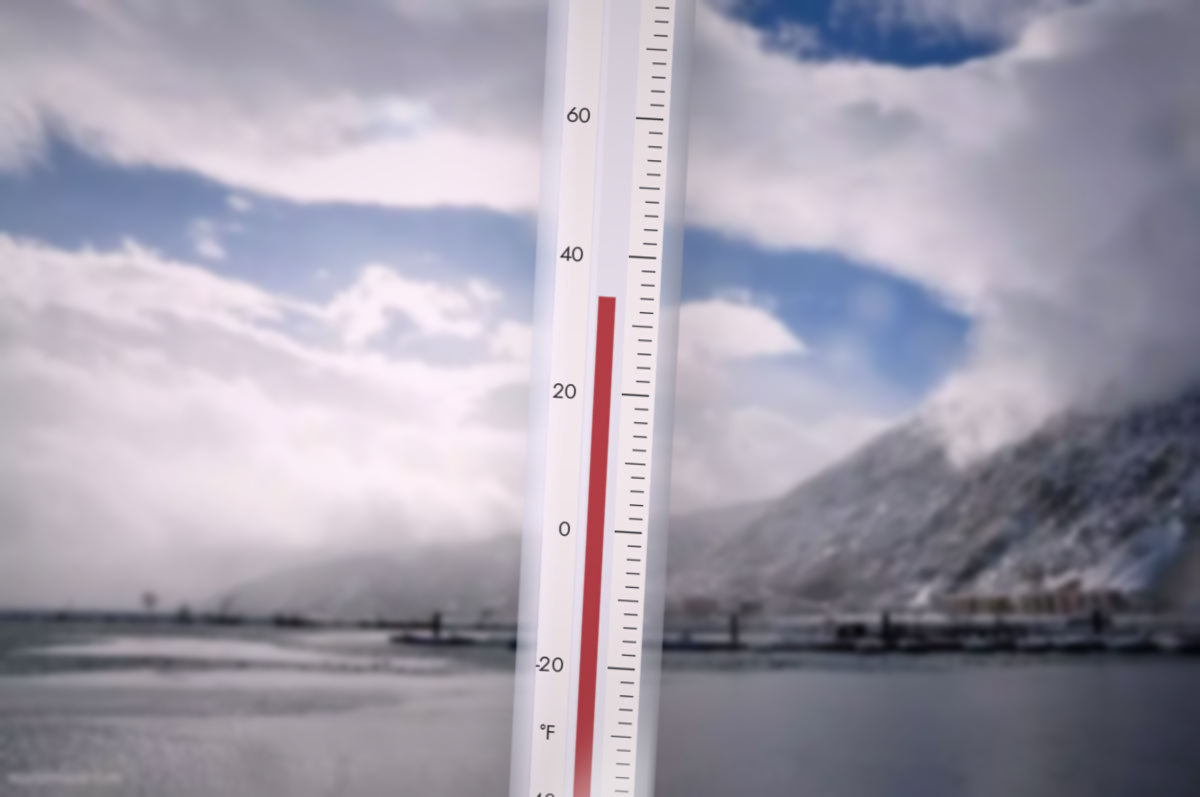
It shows {"value": 34, "unit": "°F"}
